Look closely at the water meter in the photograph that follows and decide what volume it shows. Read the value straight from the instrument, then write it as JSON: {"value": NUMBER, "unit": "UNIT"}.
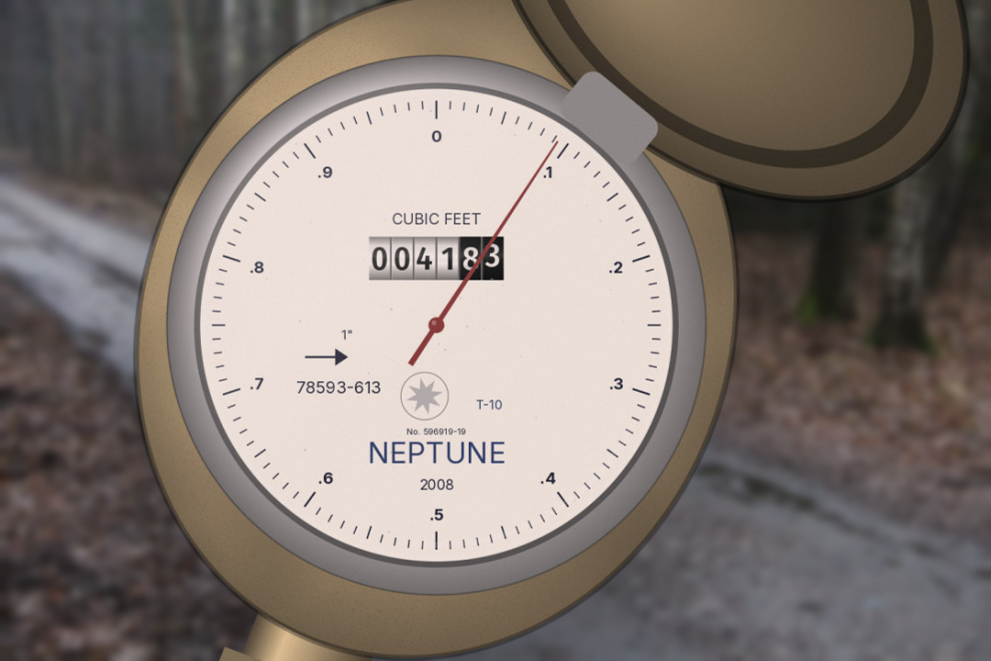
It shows {"value": 4183.09, "unit": "ft³"}
